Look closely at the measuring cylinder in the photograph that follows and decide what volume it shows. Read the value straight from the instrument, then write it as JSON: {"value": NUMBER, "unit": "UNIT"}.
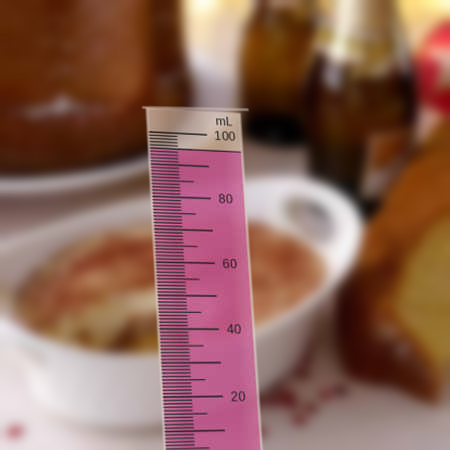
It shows {"value": 95, "unit": "mL"}
